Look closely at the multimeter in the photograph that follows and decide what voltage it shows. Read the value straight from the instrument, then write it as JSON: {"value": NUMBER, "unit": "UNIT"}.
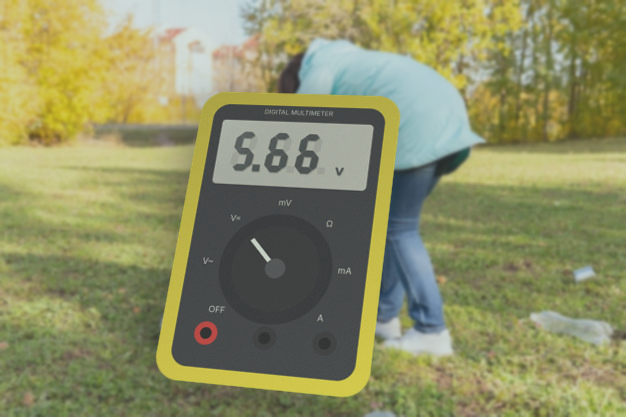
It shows {"value": 5.66, "unit": "V"}
